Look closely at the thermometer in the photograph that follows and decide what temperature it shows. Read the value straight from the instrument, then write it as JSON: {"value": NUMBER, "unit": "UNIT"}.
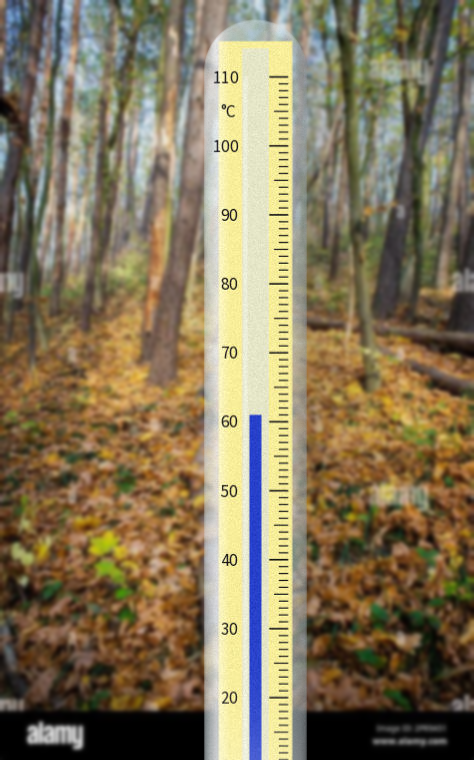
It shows {"value": 61, "unit": "°C"}
